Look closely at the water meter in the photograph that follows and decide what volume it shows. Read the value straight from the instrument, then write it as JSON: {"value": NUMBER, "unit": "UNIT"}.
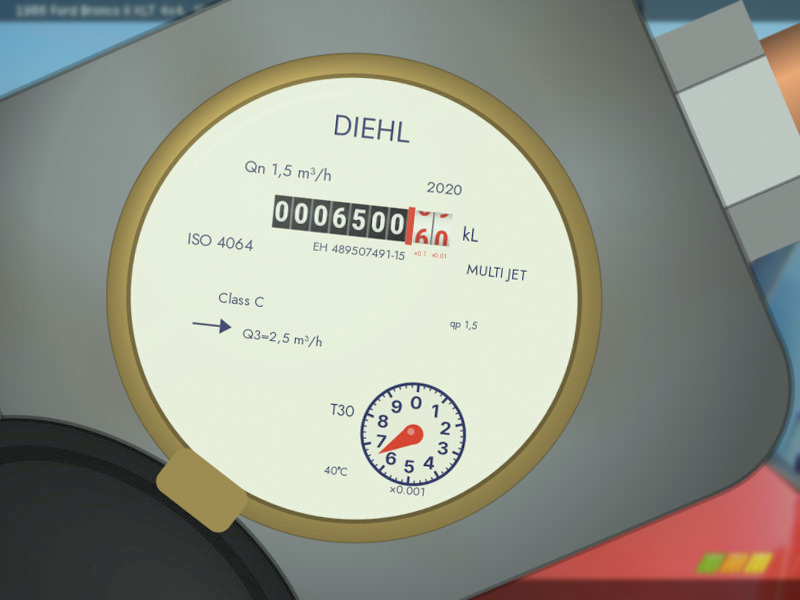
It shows {"value": 6500.596, "unit": "kL"}
